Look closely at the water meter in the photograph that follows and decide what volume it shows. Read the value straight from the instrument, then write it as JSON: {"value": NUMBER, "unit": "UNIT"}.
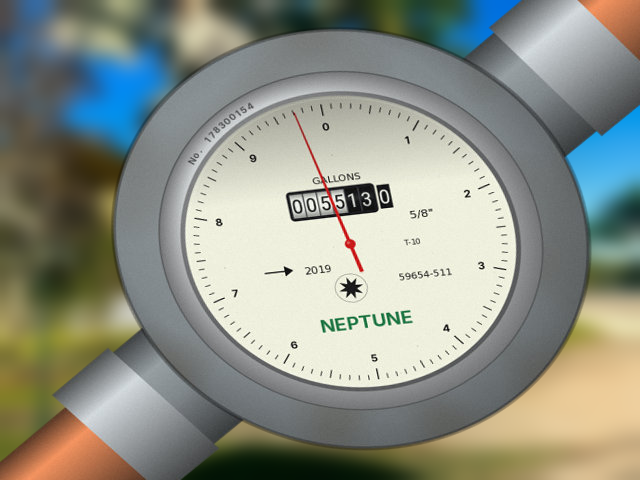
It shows {"value": 55129.7, "unit": "gal"}
